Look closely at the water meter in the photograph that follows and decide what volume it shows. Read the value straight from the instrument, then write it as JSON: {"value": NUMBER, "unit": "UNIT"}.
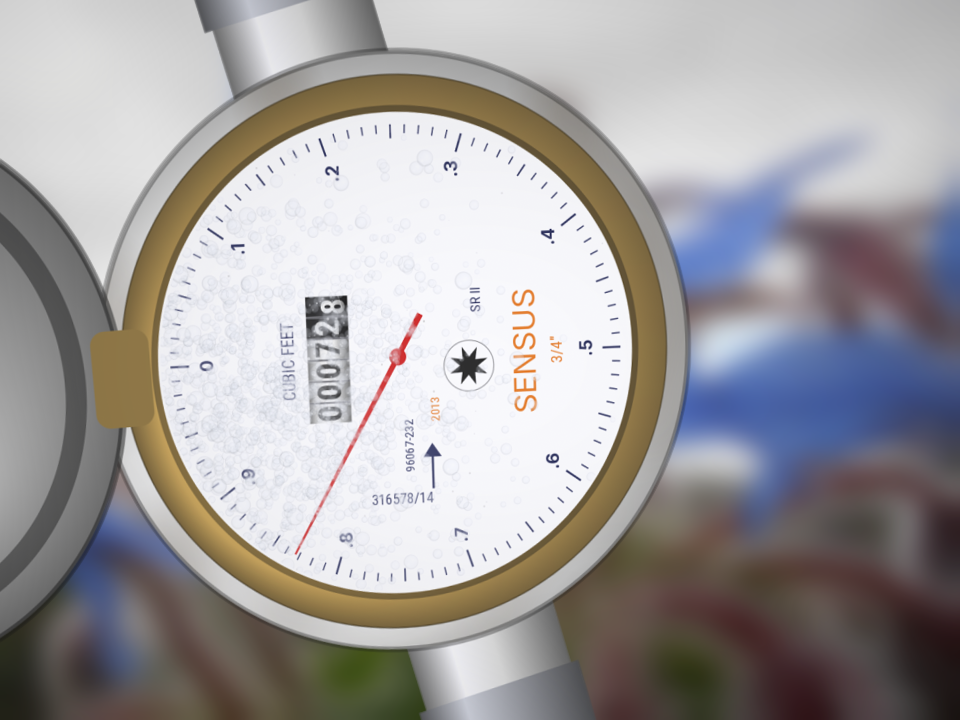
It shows {"value": 727.83, "unit": "ft³"}
